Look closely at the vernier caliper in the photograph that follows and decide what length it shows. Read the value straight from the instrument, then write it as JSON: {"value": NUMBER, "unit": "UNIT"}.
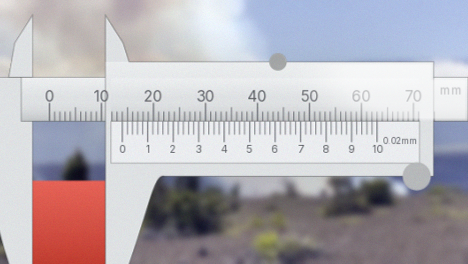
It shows {"value": 14.0, "unit": "mm"}
